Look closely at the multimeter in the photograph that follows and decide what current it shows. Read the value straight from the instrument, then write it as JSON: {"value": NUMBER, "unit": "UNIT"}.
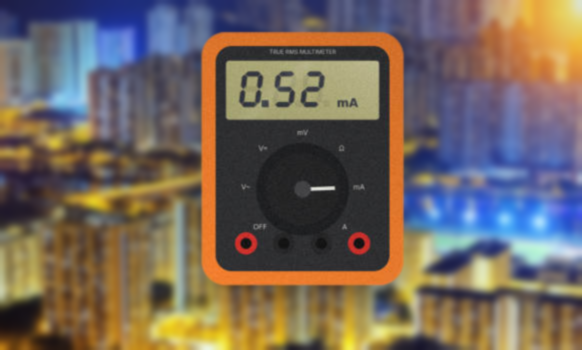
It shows {"value": 0.52, "unit": "mA"}
